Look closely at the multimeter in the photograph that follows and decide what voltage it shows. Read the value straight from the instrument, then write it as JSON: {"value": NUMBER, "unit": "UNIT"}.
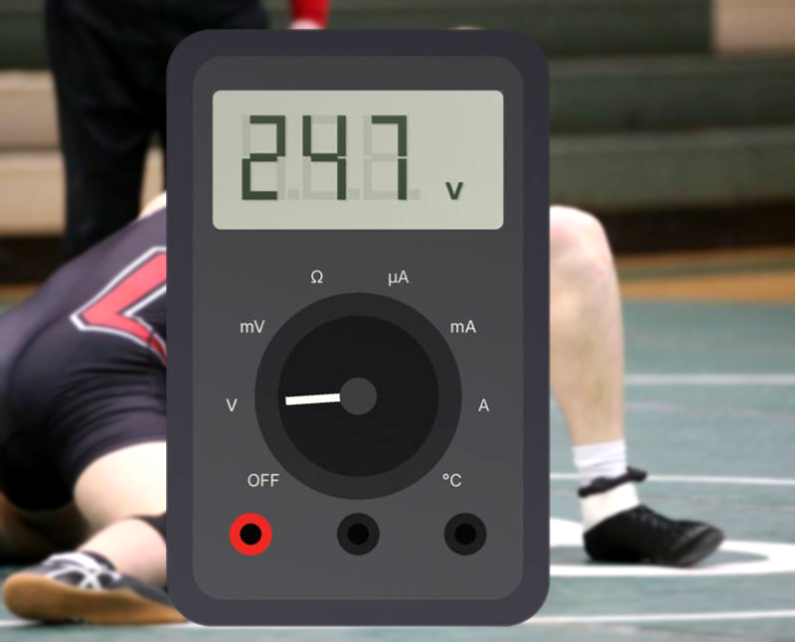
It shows {"value": 247, "unit": "V"}
